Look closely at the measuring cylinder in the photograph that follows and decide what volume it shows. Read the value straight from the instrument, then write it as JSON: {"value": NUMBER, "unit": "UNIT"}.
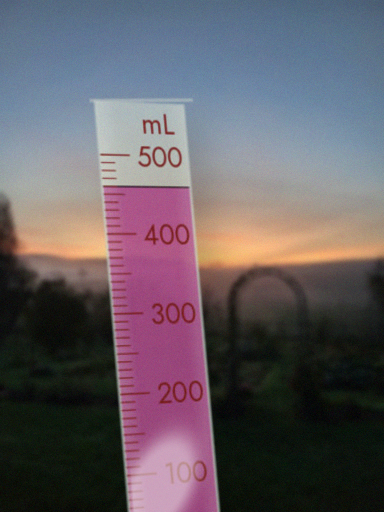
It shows {"value": 460, "unit": "mL"}
